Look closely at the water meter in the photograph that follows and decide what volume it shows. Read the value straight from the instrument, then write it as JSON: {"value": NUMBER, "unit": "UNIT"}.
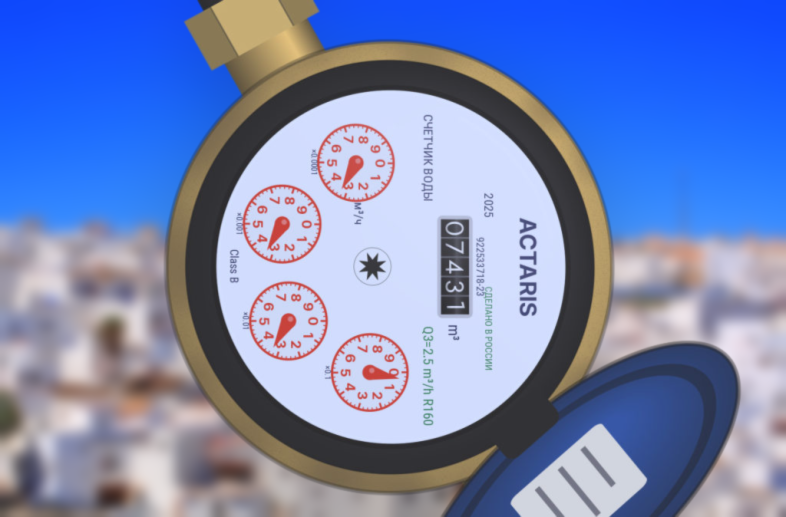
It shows {"value": 7431.0333, "unit": "m³"}
